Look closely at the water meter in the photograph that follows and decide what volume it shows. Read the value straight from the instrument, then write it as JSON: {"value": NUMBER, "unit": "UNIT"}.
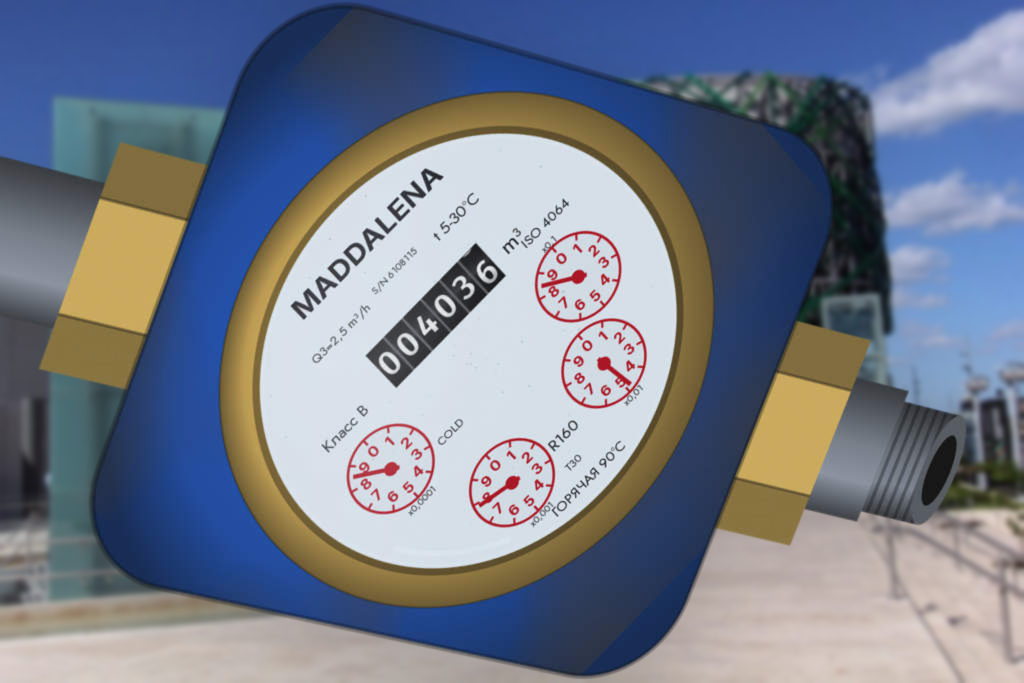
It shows {"value": 4035.8478, "unit": "m³"}
